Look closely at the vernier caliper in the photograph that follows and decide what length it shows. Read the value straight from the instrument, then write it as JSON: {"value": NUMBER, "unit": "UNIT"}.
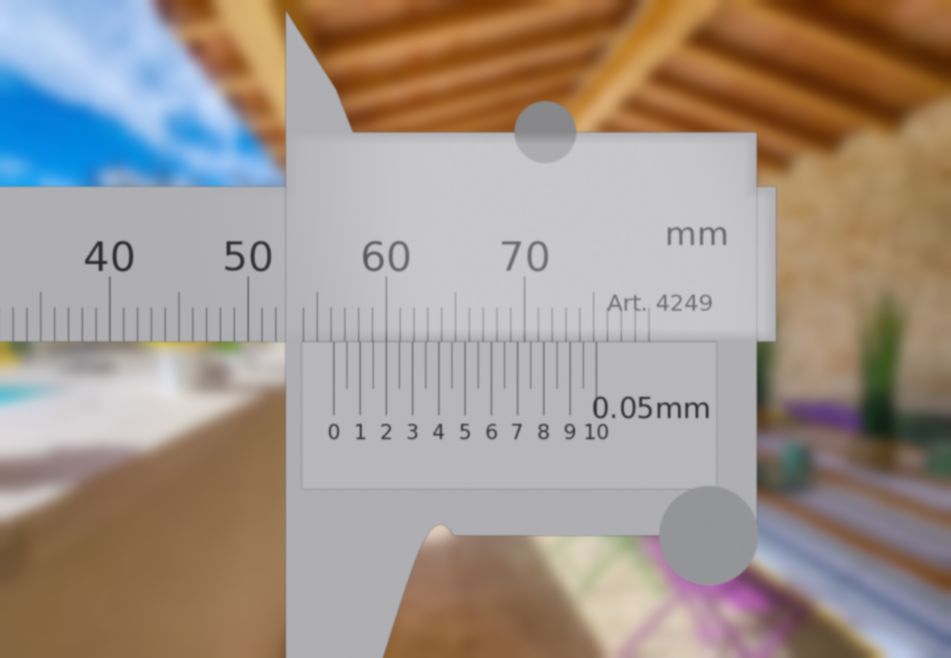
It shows {"value": 56.2, "unit": "mm"}
